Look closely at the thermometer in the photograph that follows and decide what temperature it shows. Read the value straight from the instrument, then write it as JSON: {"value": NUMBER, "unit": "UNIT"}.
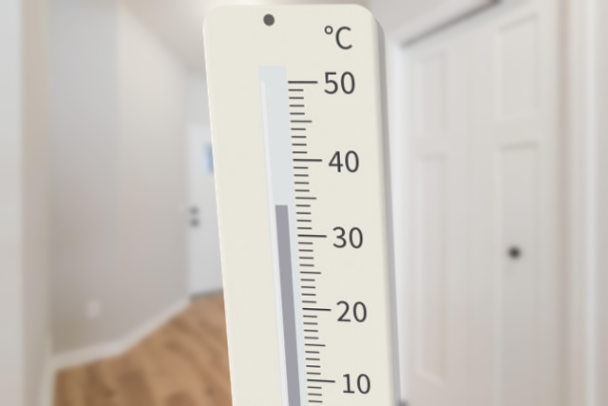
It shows {"value": 34, "unit": "°C"}
